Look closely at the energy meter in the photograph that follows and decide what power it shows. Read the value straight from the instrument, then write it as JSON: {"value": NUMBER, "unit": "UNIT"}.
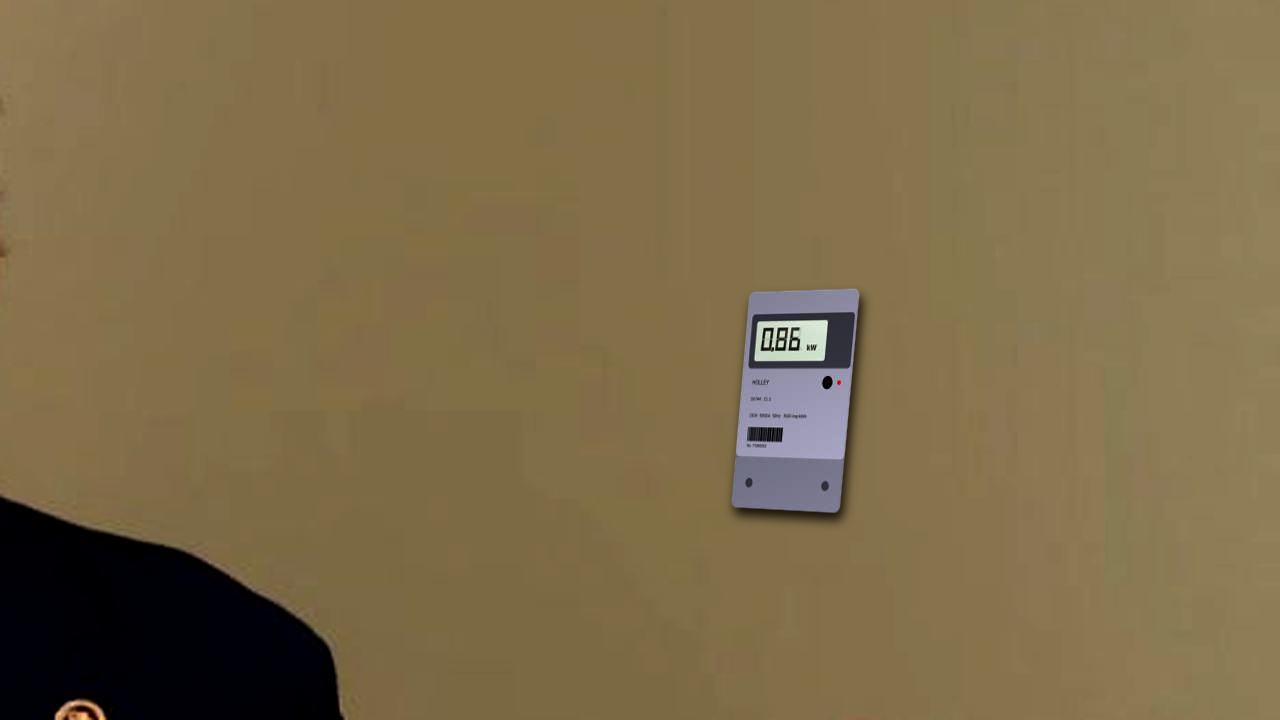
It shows {"value": 0.86, "unit": "kW"}
